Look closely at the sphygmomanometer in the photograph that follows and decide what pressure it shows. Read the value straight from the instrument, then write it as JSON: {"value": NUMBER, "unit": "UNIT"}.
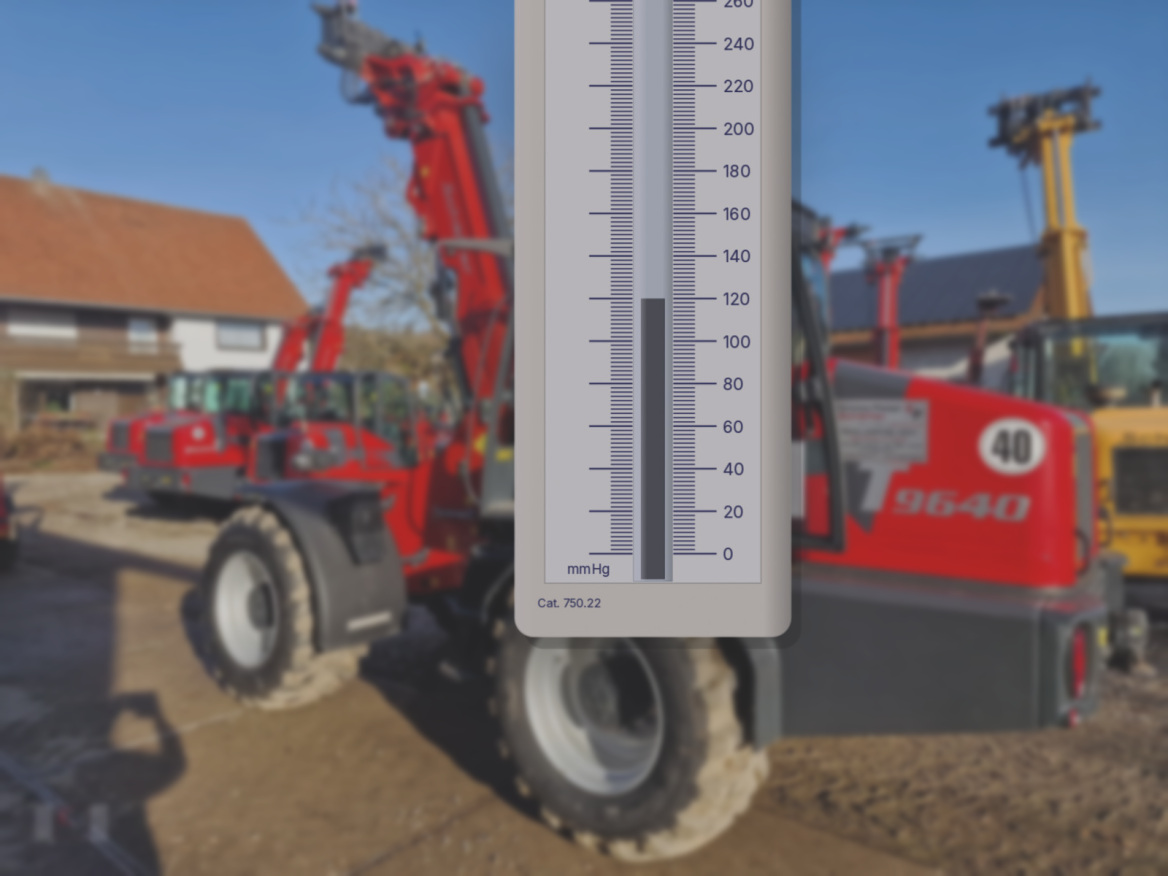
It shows {"value": 120, "unit": "mmHg"}
